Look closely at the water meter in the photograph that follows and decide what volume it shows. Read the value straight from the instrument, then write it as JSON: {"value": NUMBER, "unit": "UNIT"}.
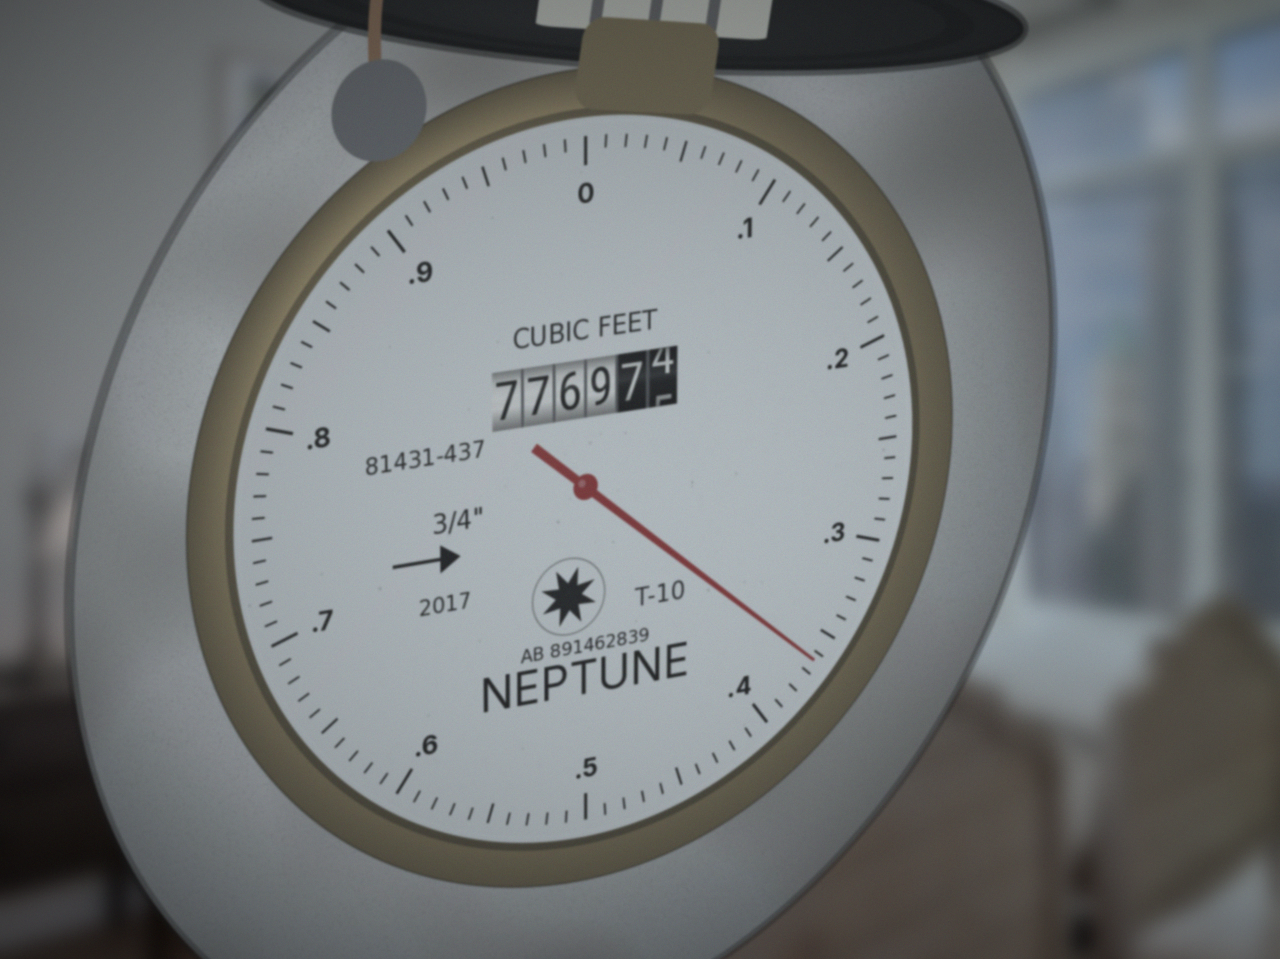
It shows {"value": 776974.36, "unit": "ft³"}
